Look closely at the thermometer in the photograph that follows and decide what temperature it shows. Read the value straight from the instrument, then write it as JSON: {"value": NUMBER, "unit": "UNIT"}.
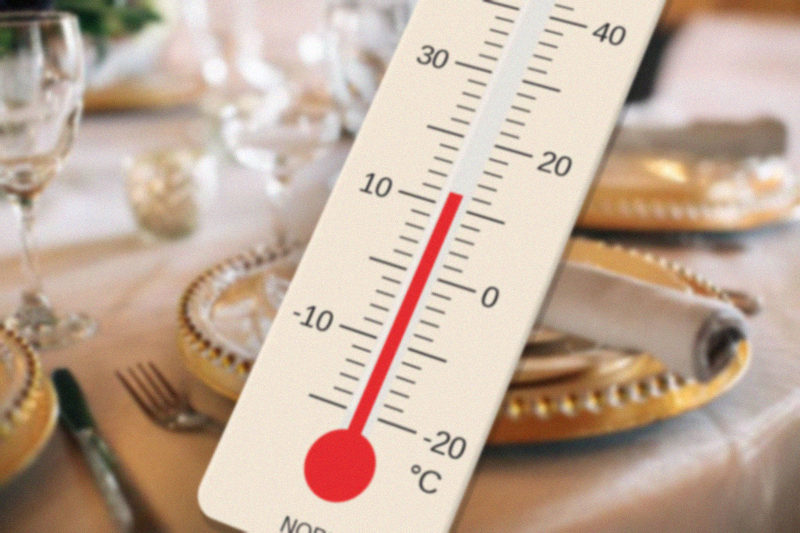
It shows {"value": 12, "unit": "°C"}
